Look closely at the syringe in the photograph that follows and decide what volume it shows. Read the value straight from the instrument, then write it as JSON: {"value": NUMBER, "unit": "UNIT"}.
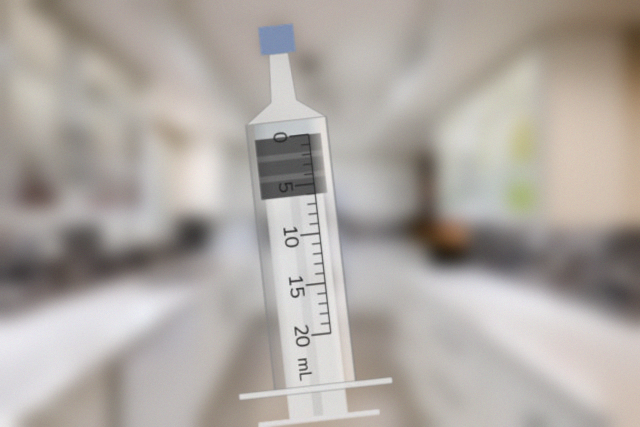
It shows {"value": 0, "unit": "mL"}
